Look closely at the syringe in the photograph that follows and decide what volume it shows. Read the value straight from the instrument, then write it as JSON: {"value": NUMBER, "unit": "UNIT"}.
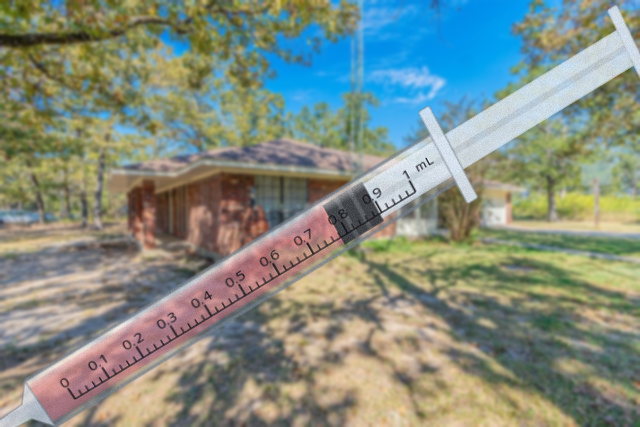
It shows {"value": 0.78, "unit": "mL"}
